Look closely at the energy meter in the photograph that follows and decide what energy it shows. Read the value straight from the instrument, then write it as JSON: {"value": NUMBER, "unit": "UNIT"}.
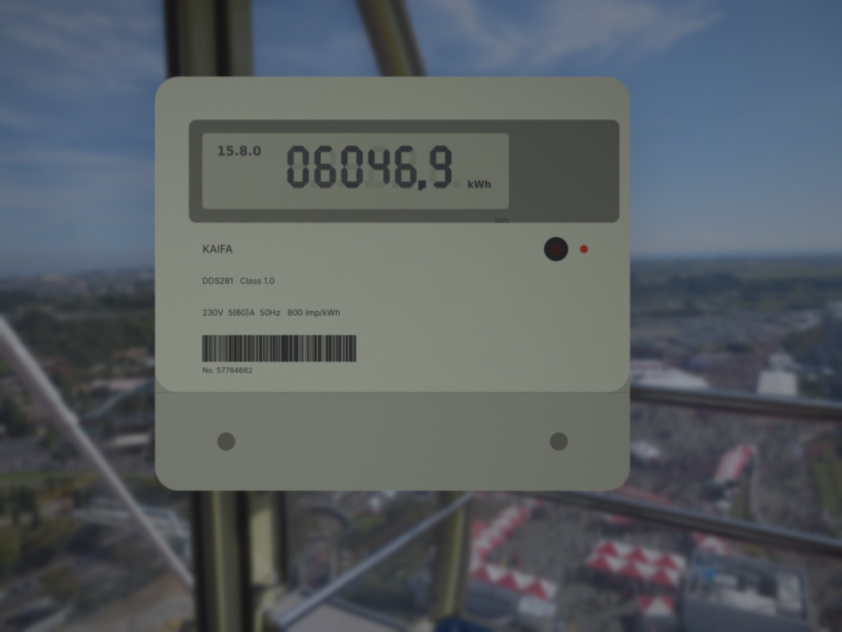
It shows {"value": 6046.9, "unit": "kWh"}
